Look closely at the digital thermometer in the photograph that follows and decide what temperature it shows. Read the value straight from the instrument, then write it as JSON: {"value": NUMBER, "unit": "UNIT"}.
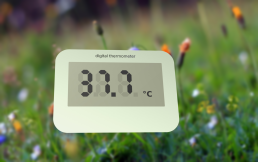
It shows {"value": 37.7, "unit": "°C"}
